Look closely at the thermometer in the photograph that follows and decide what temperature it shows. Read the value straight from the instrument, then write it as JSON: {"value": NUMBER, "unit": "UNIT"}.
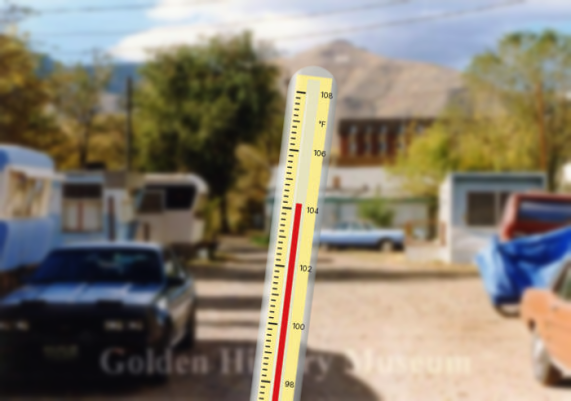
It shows {"value": 104.2, "unit": "°F"}
